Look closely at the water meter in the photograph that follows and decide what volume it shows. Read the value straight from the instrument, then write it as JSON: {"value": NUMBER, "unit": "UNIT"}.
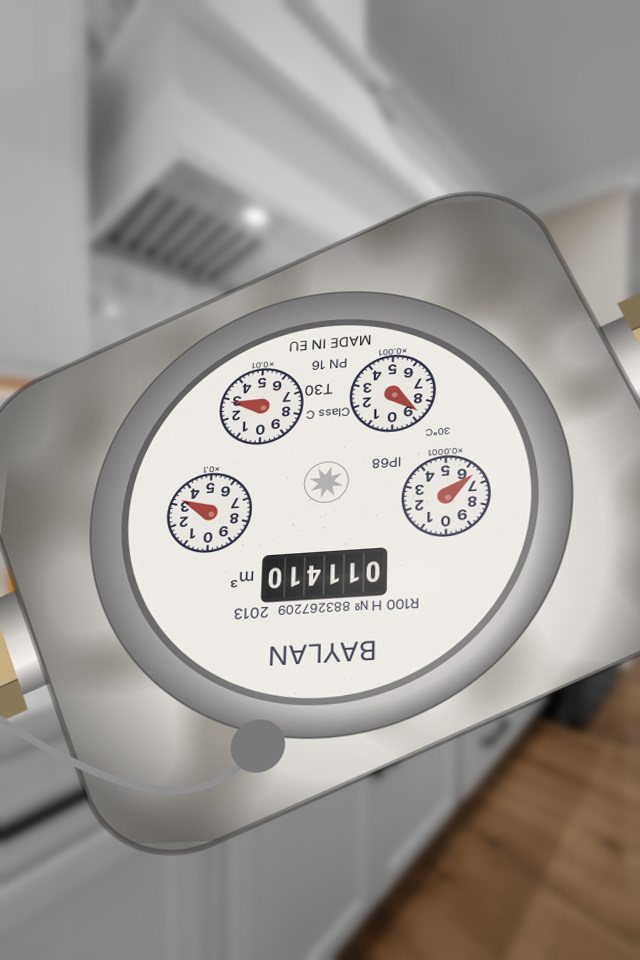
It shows {"value": 11410.3286, "unit": "m³"}
